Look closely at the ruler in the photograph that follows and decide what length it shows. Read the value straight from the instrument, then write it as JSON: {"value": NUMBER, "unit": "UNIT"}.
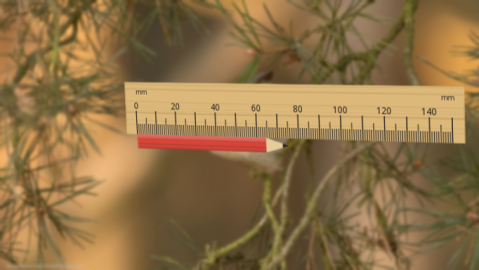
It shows {"value": 75, "unit": "mm"}
